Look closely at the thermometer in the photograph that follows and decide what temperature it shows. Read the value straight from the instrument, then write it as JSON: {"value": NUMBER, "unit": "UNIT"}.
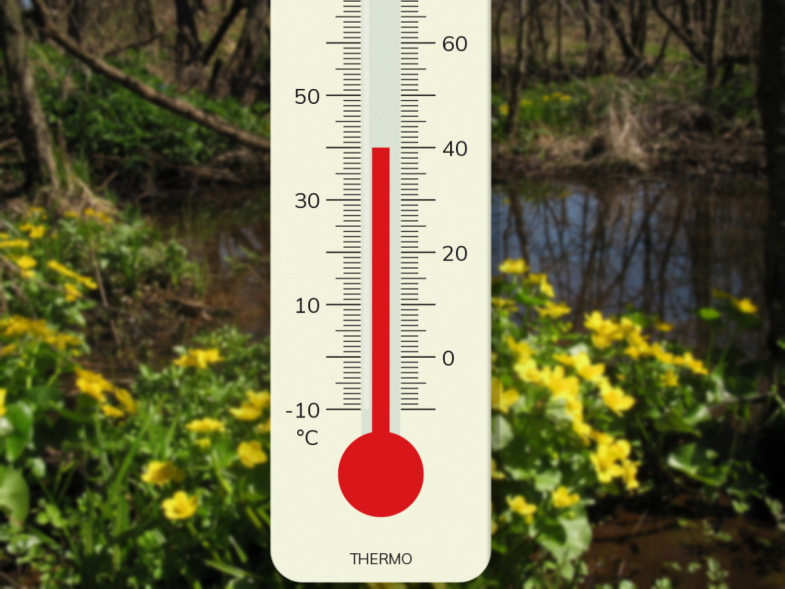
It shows {"value": 40, "unit": "°C"}
